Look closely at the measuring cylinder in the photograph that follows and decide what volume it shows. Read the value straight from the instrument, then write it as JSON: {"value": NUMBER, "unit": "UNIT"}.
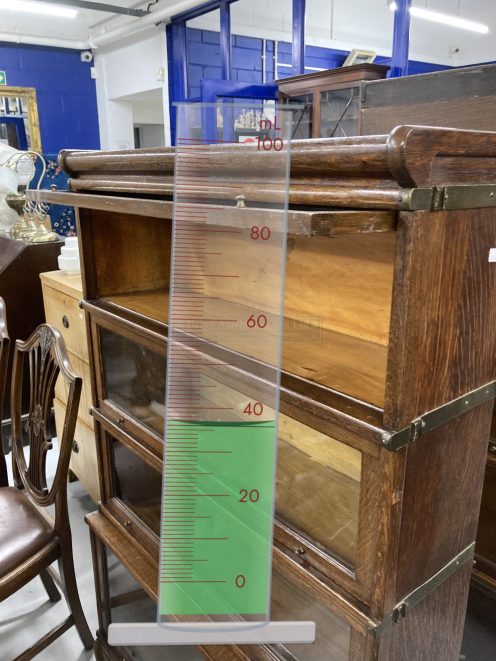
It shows {"value": 36, "unit": "mL"}
